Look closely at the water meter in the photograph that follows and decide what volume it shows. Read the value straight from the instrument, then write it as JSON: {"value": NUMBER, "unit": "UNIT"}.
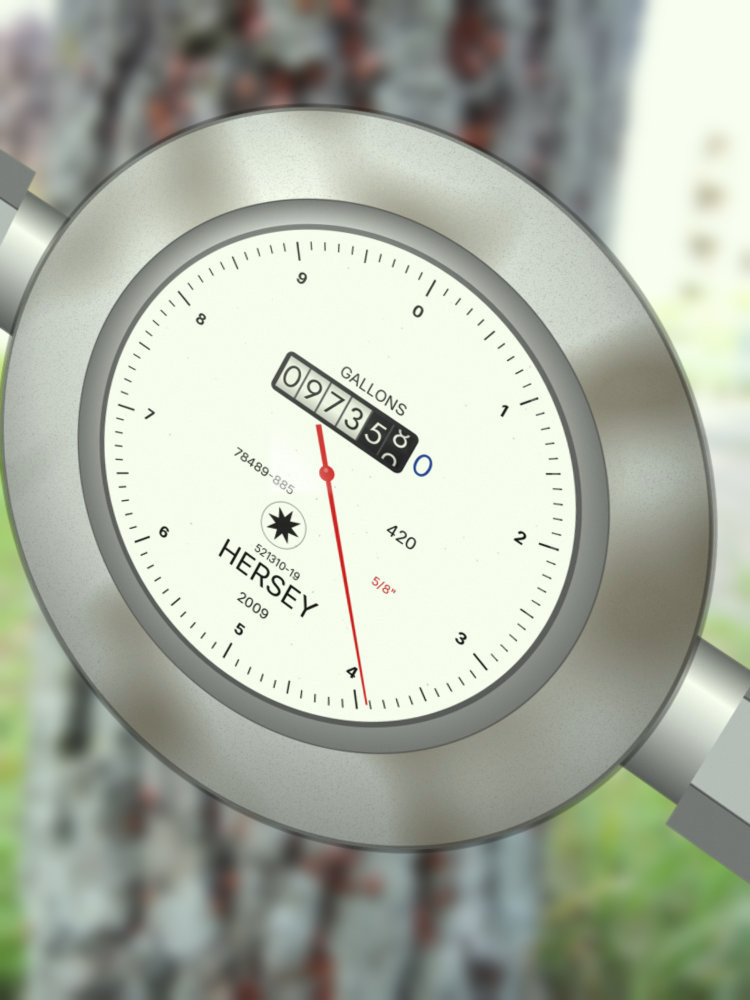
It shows {"value": 973583.9, "unit": "gal"}
